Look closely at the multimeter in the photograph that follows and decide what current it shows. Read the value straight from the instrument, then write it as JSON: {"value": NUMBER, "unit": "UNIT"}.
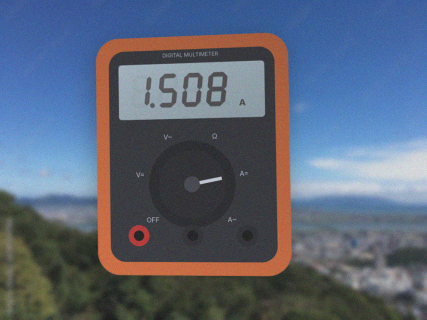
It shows {"value": 1.508, "unit": "A"}
